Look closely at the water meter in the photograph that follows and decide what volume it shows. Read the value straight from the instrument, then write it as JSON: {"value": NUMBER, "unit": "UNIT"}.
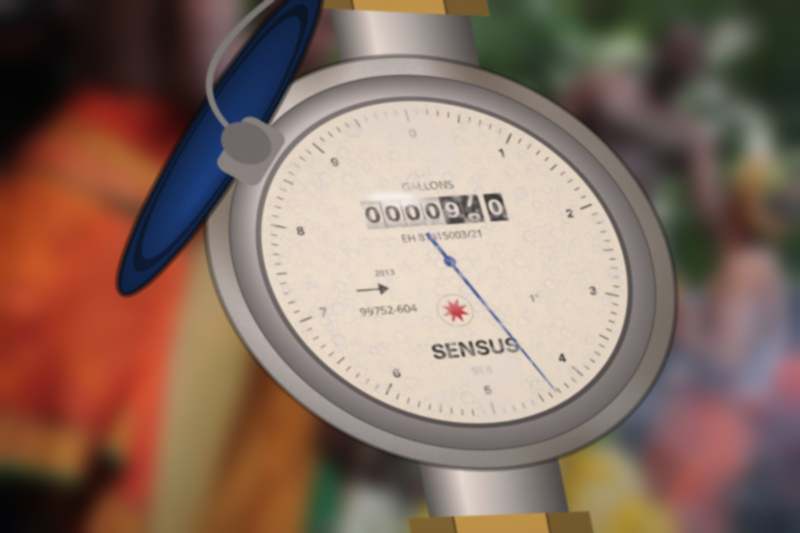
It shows {"value": 974.3, "unit": "gal"}
